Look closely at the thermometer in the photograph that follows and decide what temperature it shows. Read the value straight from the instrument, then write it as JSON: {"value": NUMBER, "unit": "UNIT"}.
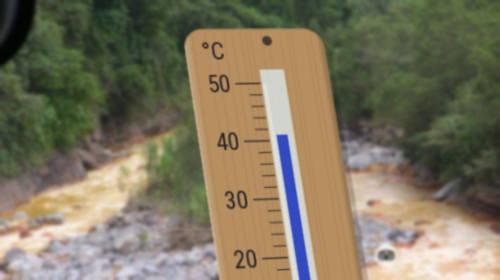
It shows {"value": 41, "unit": "°C"}
